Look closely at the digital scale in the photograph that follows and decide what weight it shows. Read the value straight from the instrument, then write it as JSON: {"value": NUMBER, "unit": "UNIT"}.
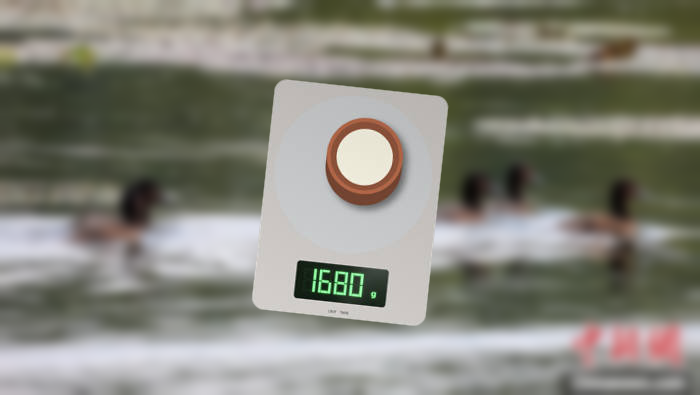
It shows {"value": 1680, "unit": "g"}
